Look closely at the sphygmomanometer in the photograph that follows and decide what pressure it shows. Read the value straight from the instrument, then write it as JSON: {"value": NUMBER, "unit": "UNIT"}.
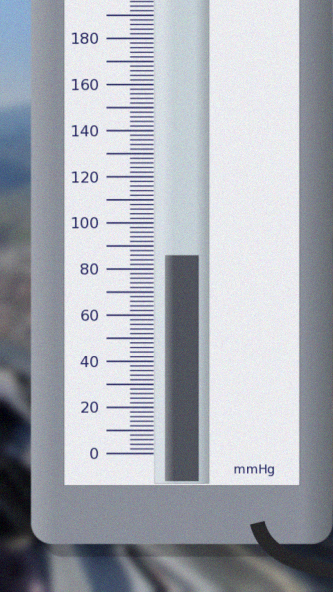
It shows {"value": 86, "unit": "mmHg"}
